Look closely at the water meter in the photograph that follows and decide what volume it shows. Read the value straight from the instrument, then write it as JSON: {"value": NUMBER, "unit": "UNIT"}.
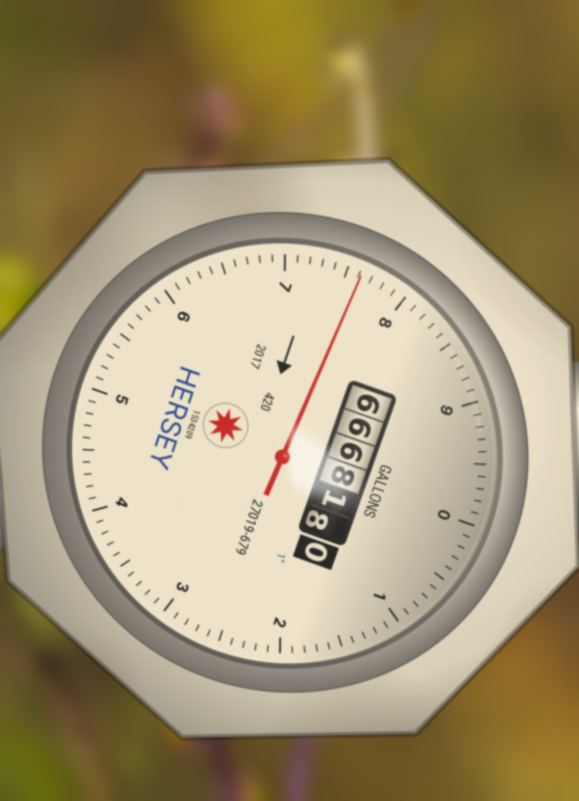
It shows {"value": 6668177.6, "unit": "gal"}
